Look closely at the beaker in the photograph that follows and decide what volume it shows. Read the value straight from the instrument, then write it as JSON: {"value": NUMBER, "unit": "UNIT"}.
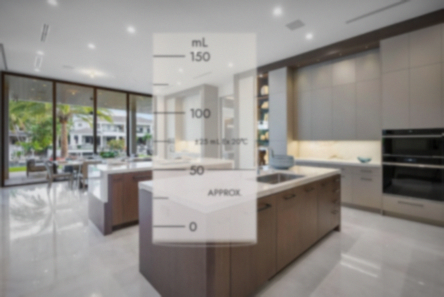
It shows {"value": 50, "unit": "mL"}
